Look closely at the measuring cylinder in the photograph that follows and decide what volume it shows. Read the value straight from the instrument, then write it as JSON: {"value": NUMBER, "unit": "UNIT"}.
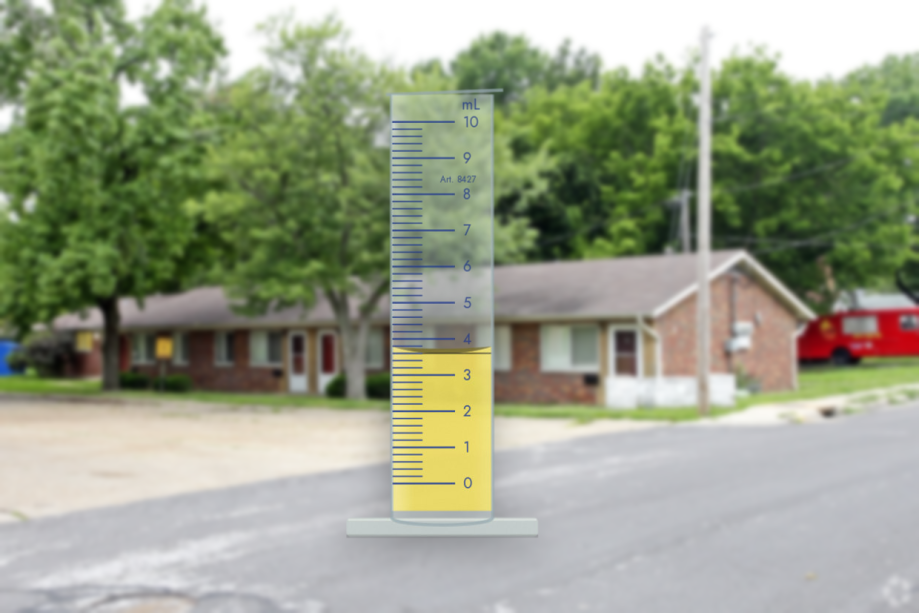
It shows {"value": 3.6, "unit": "mL"}
